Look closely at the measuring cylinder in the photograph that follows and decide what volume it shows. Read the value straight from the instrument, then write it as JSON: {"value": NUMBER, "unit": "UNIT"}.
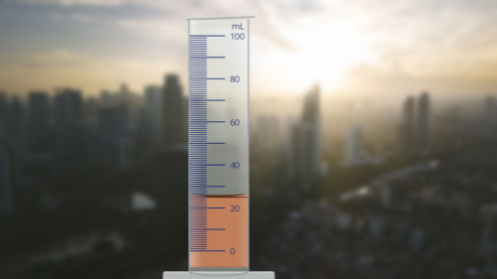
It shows {"value": 25, "unit": "mL"}
